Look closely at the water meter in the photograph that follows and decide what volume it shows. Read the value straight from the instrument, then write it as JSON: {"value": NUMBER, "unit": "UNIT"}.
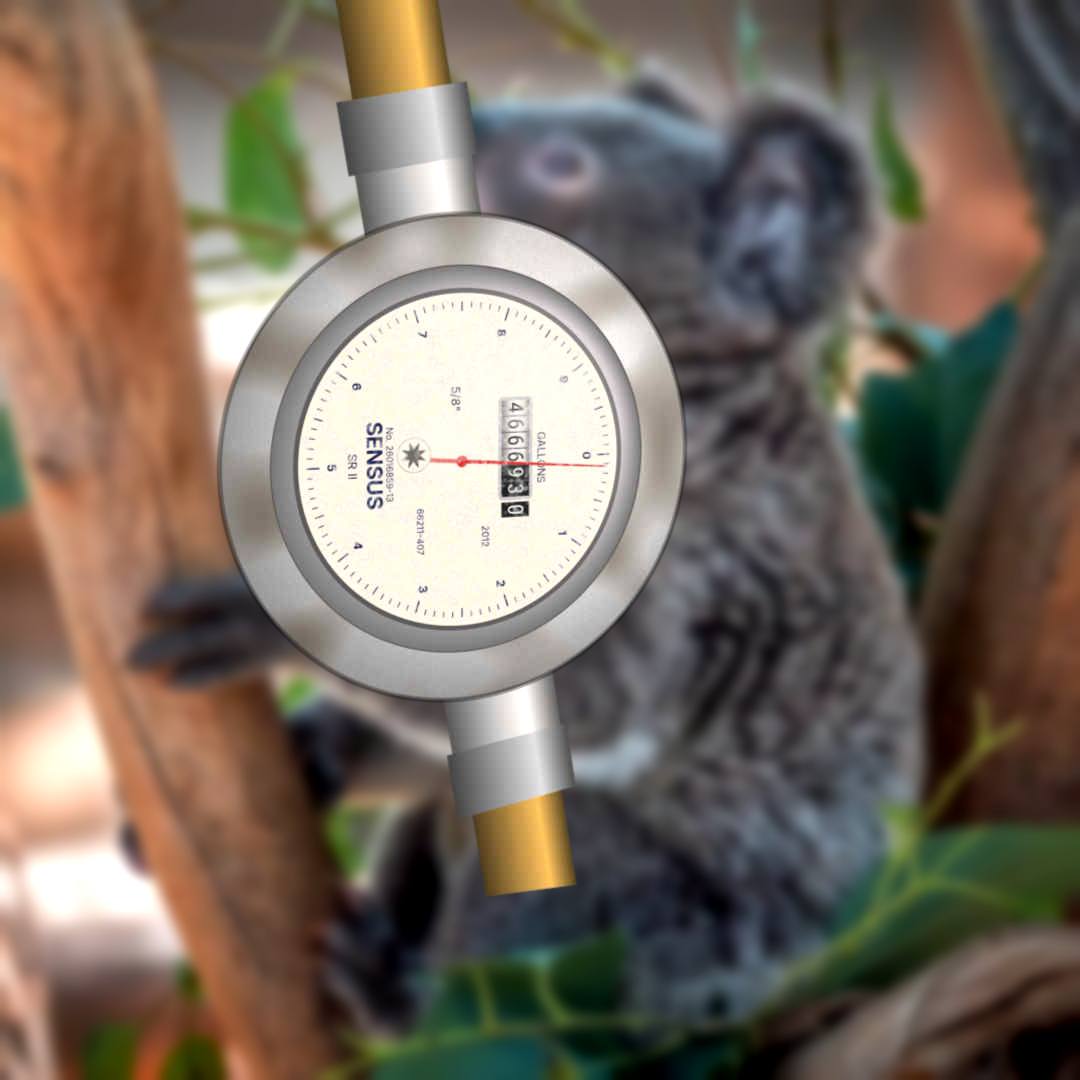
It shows {"value": 4666930.1, "unit": "gal"}
